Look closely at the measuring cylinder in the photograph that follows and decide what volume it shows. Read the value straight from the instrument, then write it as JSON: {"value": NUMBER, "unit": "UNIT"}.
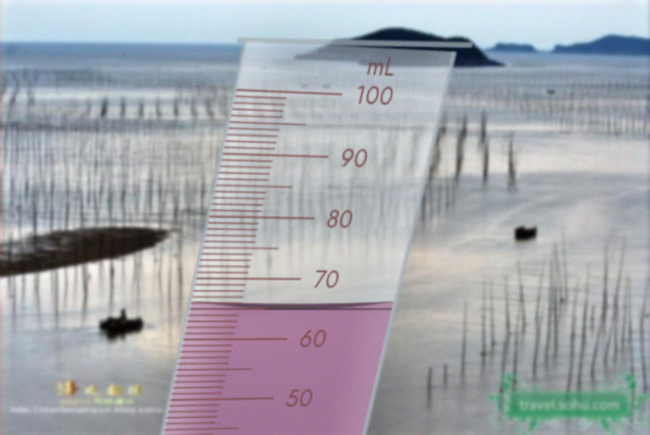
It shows {"value": 65, "unit": "mL"}
